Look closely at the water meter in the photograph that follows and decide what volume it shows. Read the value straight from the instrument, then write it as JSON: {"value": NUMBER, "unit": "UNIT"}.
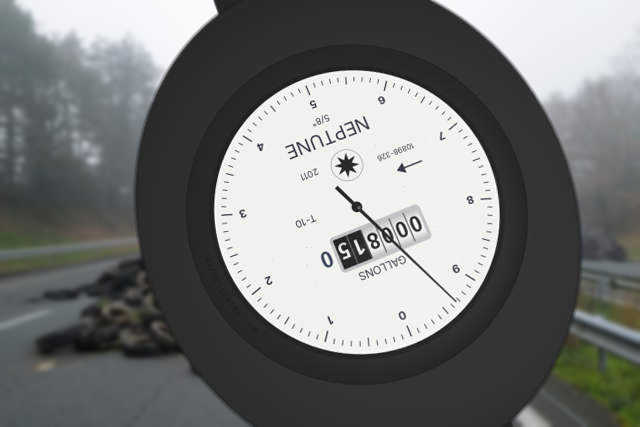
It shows {"value": 8149.3, "unit": "gal"}
